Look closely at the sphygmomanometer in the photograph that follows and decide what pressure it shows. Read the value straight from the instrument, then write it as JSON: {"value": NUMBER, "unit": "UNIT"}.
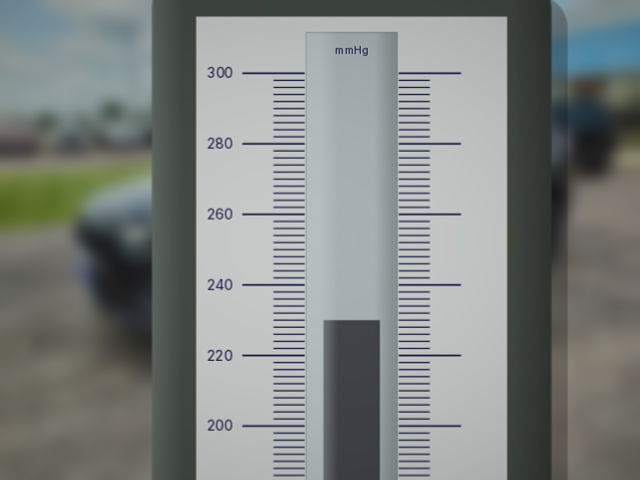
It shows {"value": 230, "unit": "mmHg"}
